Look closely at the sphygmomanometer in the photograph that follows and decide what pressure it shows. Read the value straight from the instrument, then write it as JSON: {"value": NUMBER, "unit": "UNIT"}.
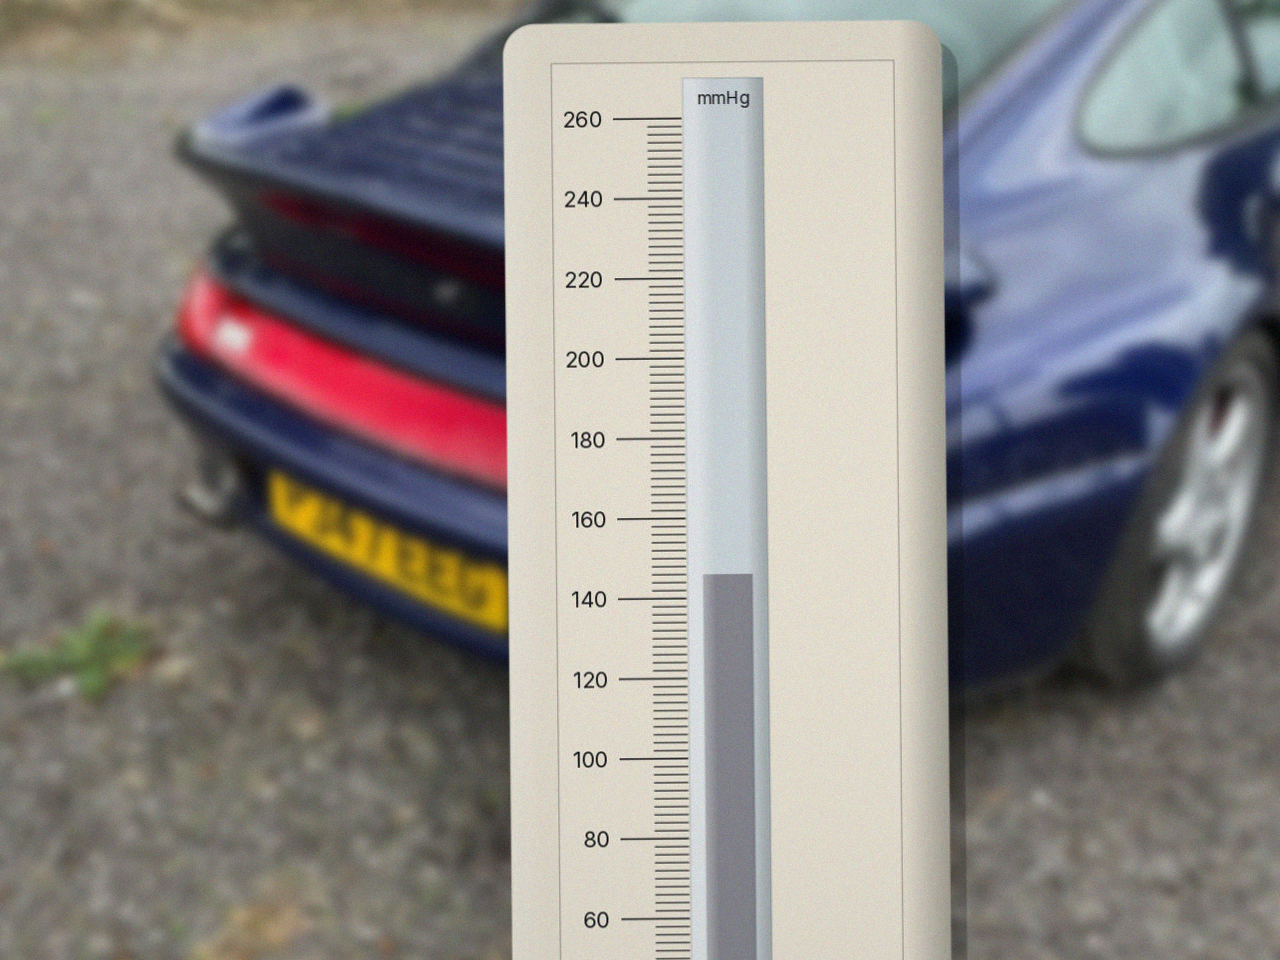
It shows {"value": 146, "unit": "mmHg"}
